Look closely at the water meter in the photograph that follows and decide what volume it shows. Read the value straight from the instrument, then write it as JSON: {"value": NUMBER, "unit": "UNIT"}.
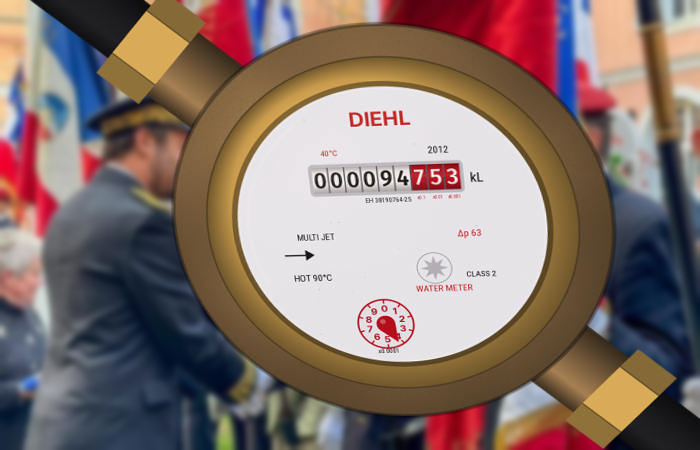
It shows {"value": 94.7534, "unit": "kL"}
